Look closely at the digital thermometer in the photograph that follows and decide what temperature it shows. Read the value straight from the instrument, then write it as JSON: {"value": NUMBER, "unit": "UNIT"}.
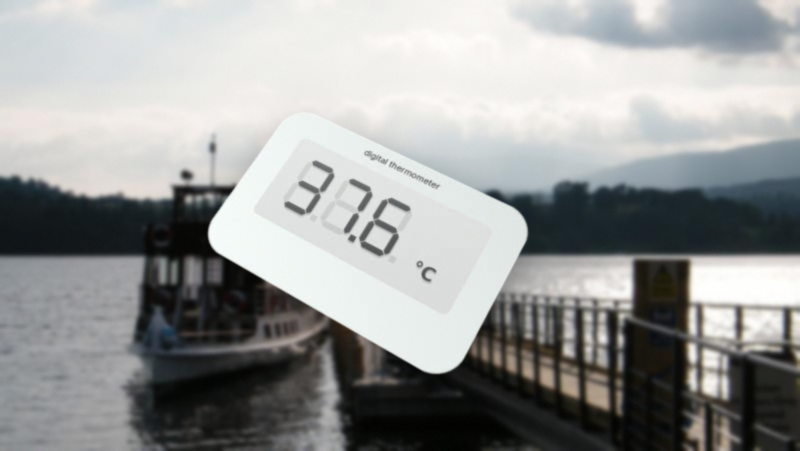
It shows {"value": 37.6, "unit": "°C"}
